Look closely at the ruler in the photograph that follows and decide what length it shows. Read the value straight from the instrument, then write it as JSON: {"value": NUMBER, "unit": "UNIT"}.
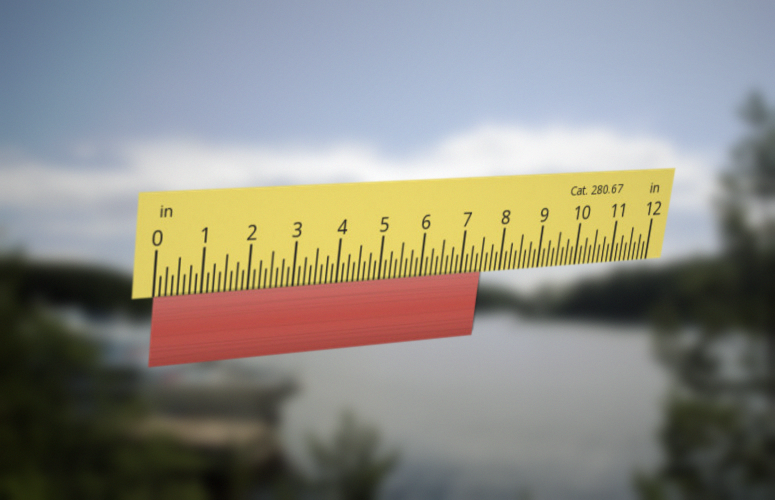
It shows {"value": 7.5, "unit": "in"}
